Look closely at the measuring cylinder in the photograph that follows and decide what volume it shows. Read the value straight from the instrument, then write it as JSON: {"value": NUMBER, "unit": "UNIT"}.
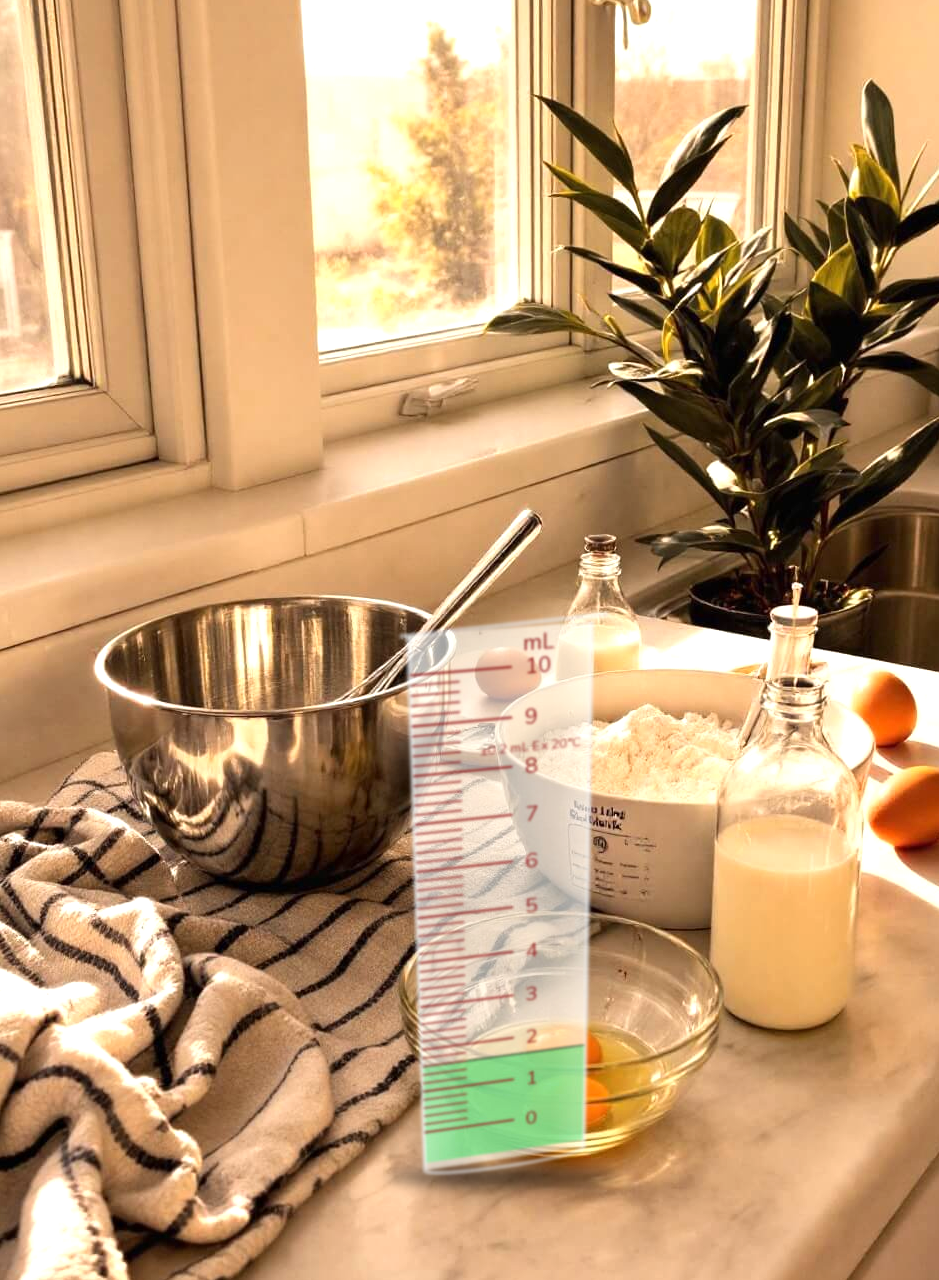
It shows {"value": 1.6, "unit": "mL"}
